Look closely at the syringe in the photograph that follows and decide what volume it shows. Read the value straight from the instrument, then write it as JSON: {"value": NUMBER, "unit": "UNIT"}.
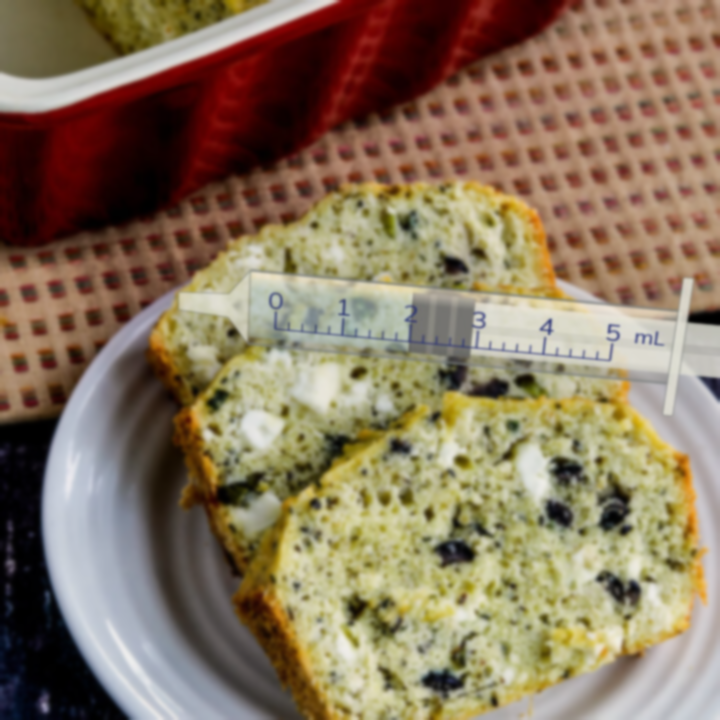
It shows {"value": 2, "unit": "mL"}
